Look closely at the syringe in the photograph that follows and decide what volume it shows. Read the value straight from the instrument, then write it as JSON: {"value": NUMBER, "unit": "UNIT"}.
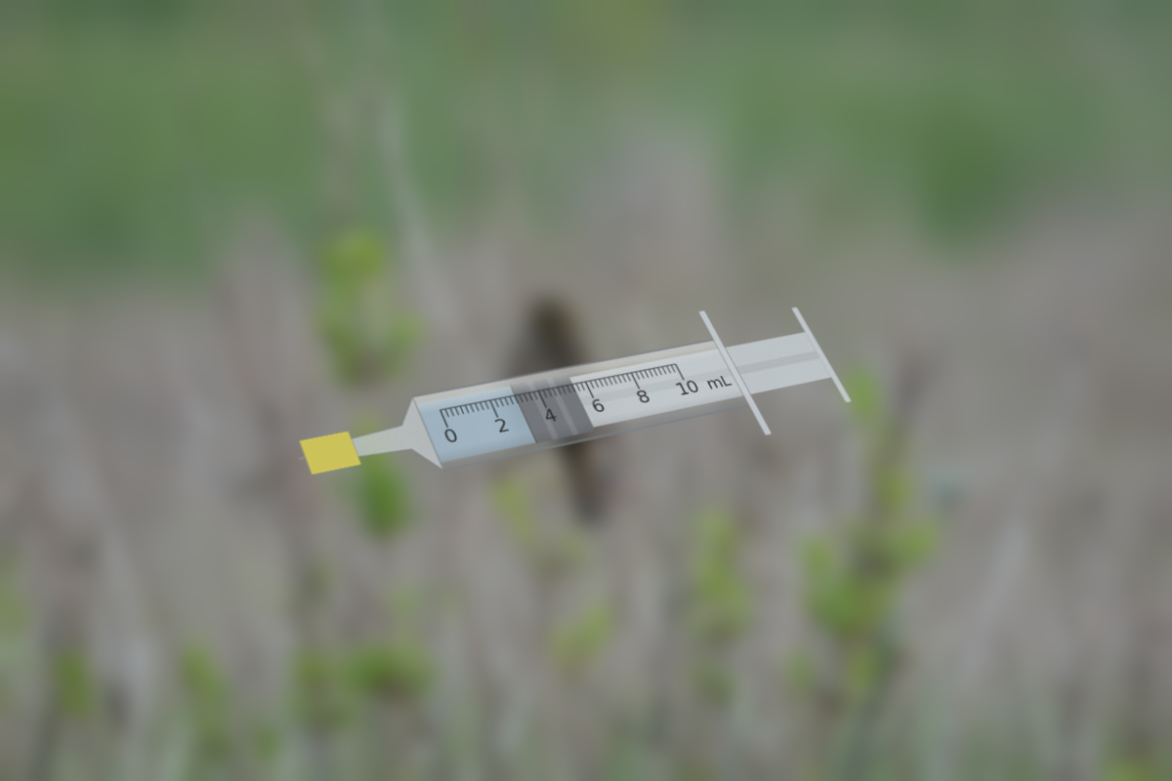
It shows {"value": 3, "unit": "mL"}
